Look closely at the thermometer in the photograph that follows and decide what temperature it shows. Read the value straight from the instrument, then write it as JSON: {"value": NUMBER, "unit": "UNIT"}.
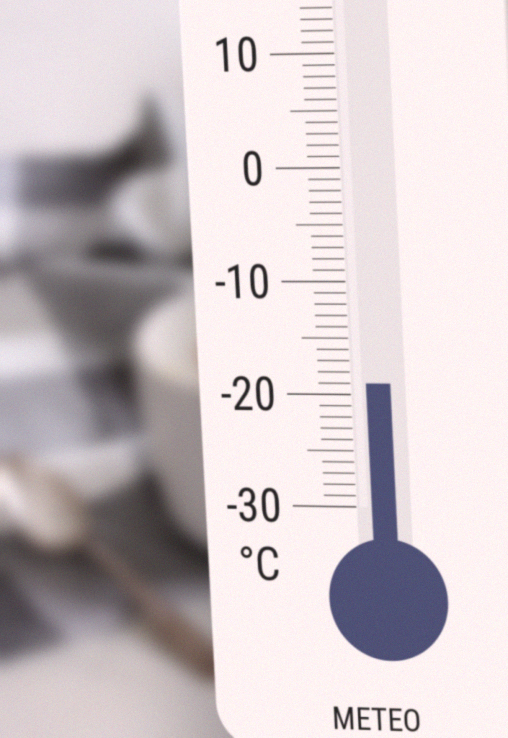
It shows {"value": -19, "unit": "°C"}
